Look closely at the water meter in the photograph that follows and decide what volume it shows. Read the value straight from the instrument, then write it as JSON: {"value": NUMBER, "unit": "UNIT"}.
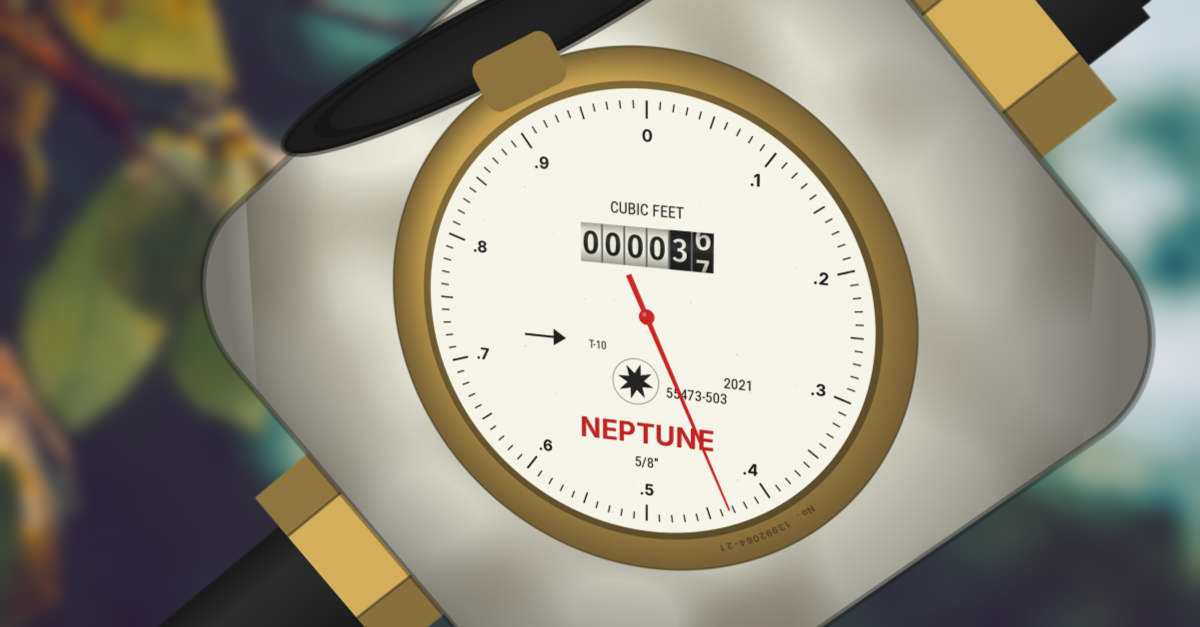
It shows {"value": 36.43, "unit": "ft³"}
